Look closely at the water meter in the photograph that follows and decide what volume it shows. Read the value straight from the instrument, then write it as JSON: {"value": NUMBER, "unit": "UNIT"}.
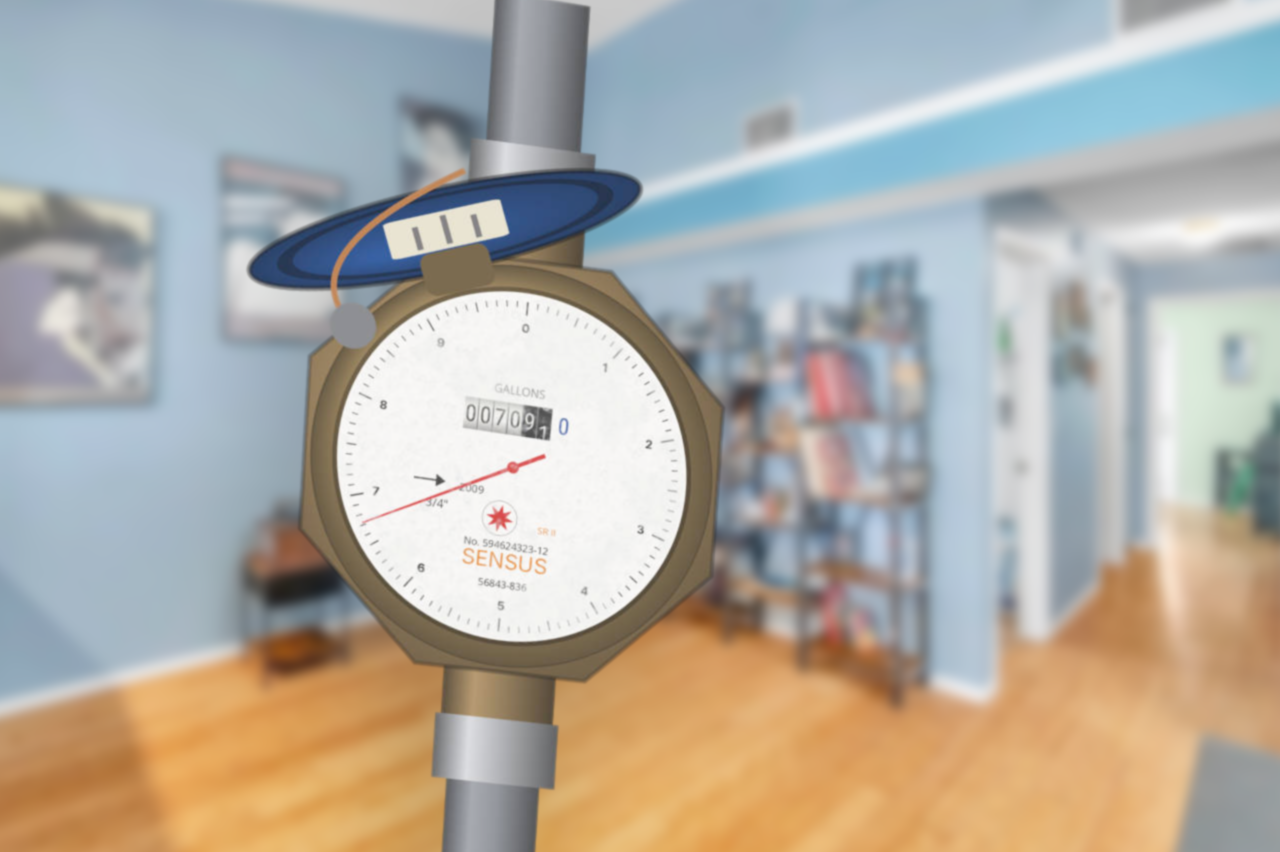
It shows {"value": 70906.7, "unit": "gal"}
